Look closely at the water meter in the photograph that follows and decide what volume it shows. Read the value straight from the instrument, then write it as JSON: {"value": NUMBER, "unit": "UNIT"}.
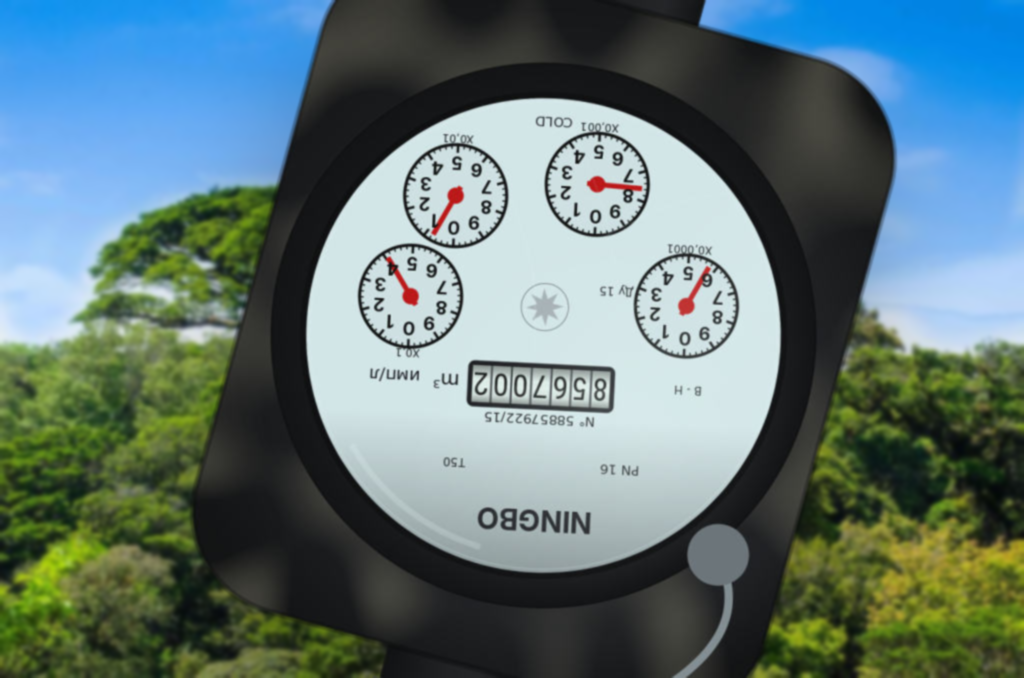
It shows {"value": 8567002.4075, "unit": "m³"}
